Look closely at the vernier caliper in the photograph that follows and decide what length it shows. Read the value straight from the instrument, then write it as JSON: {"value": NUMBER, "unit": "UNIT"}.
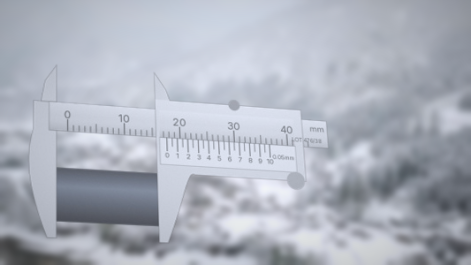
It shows {"value": 17.6, "unit": "mm"}
